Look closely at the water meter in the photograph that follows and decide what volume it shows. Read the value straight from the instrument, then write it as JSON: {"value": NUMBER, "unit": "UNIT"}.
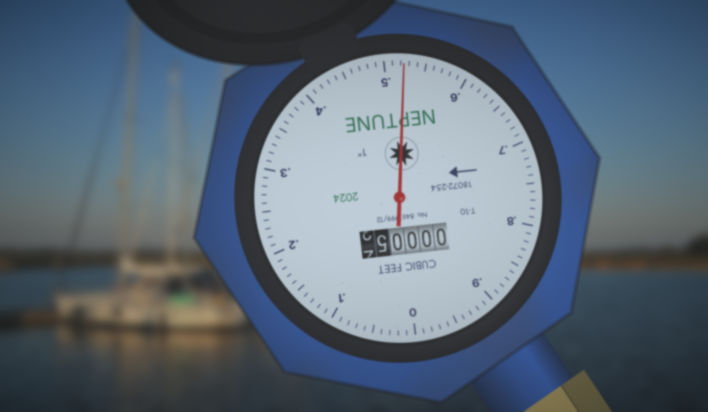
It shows {"value": 52.52, "unit": "ft³"}
